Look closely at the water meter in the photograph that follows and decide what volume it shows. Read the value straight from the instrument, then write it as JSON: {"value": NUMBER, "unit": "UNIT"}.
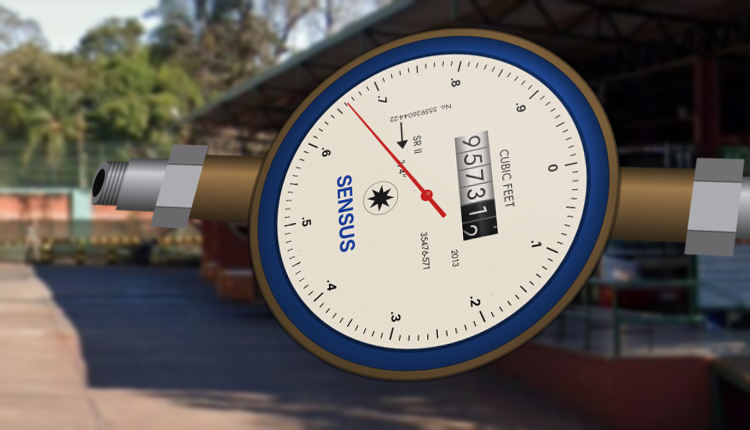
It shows {"value": 957311.66, "unit": "ft³"}
